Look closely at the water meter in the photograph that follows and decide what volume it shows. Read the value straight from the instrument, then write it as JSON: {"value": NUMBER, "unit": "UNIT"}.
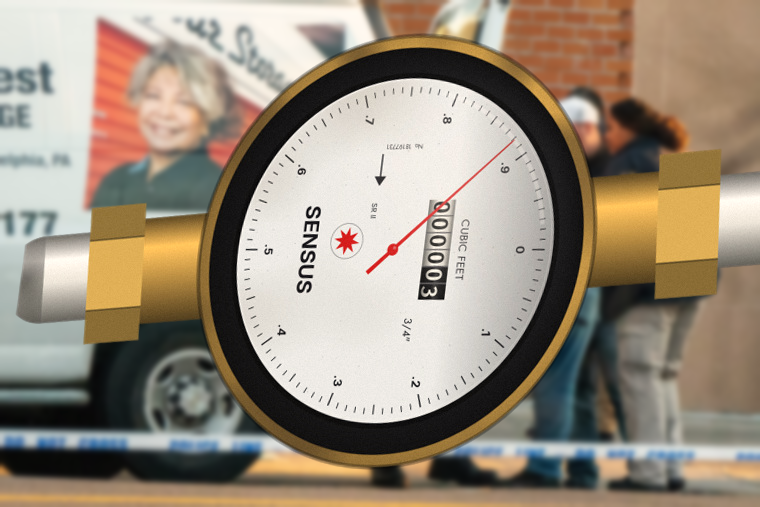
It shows {"value": 2.88, "unit": "ft³"}
